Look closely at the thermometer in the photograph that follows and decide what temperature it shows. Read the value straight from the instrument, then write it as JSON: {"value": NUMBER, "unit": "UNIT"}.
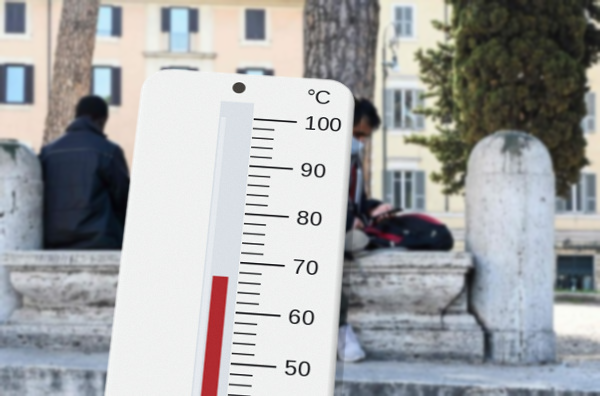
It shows {"value": 67, "unit": "°C"}
